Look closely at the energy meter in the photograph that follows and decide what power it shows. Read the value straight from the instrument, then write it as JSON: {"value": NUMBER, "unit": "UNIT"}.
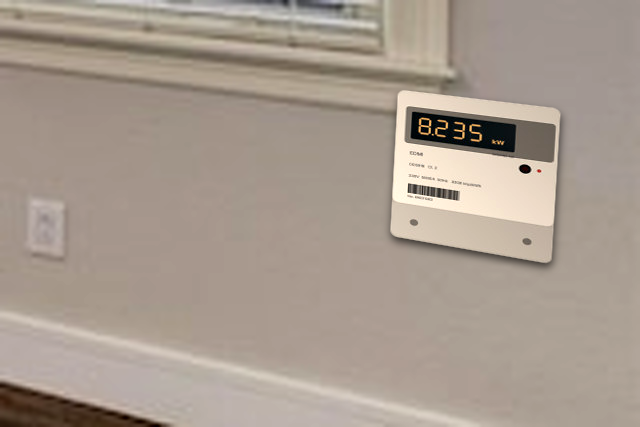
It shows {"value": 8.235, "unit": "kW"}
